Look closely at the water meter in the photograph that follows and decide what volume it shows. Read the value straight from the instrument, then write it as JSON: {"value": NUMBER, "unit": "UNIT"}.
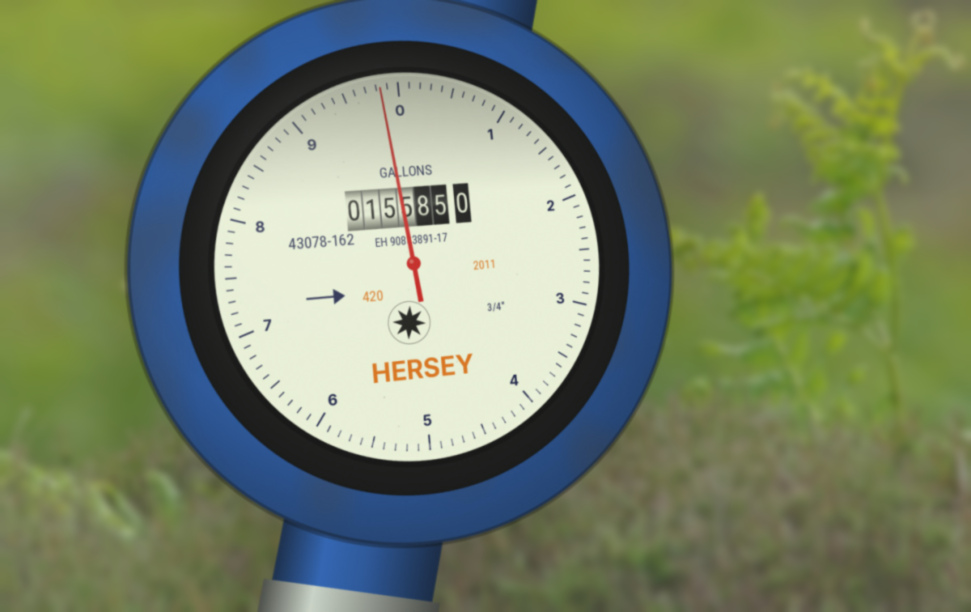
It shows {"value": 155849.8, "unit": "gal"}
